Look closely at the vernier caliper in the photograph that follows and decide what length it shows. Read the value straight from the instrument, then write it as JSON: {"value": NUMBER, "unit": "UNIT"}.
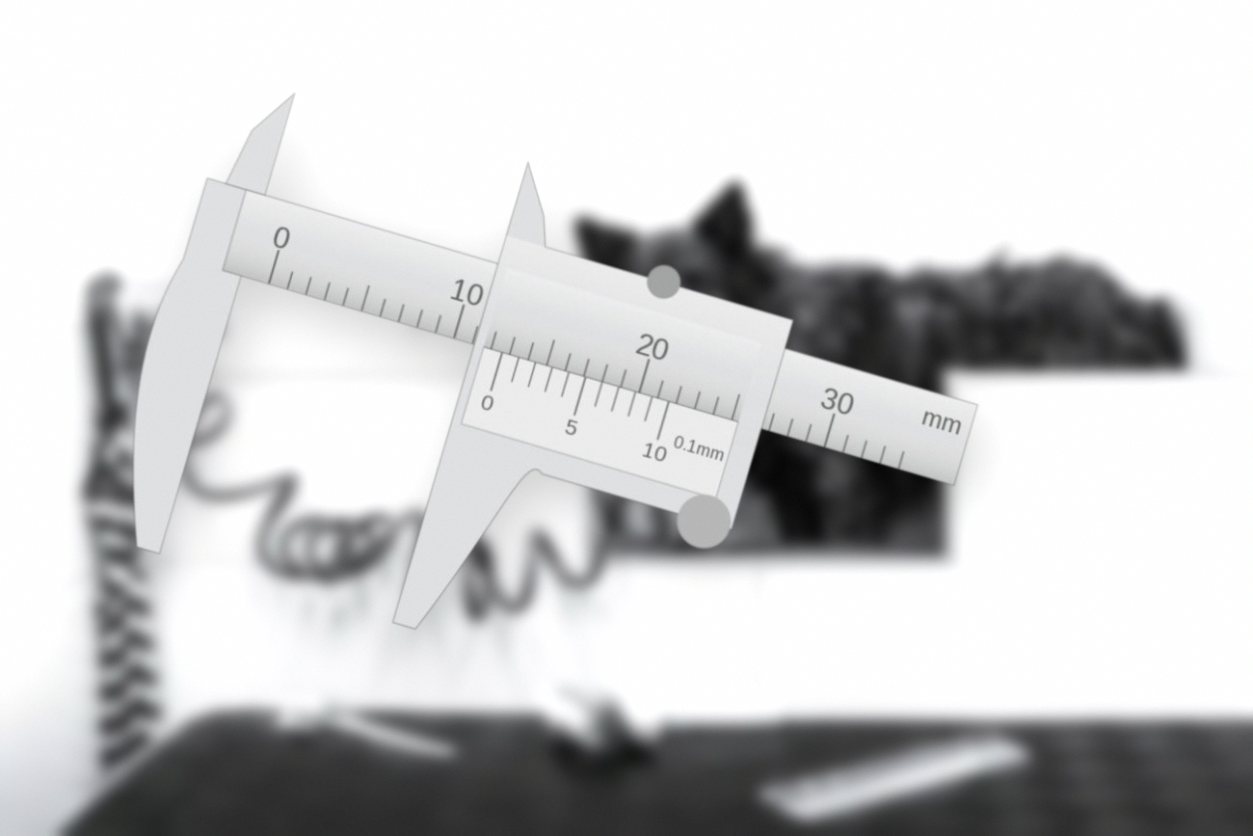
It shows {"value": 12.6, "unit": "mm"}
